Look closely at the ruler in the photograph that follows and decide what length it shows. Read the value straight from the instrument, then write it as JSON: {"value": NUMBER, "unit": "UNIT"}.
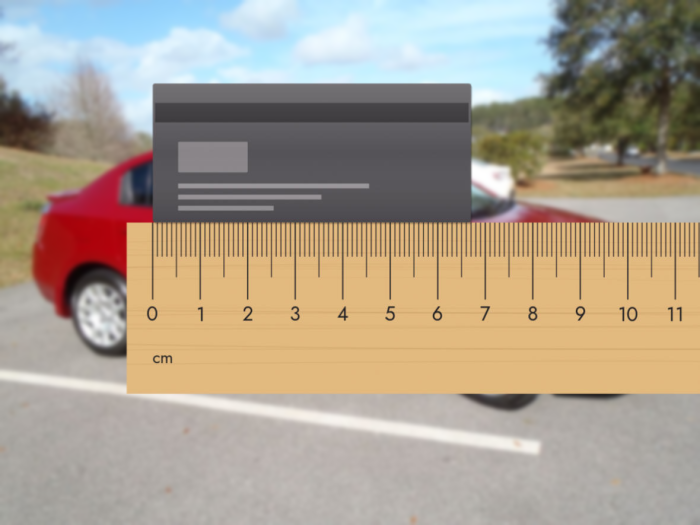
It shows {"value": 6.7, "unit": "cm"}
